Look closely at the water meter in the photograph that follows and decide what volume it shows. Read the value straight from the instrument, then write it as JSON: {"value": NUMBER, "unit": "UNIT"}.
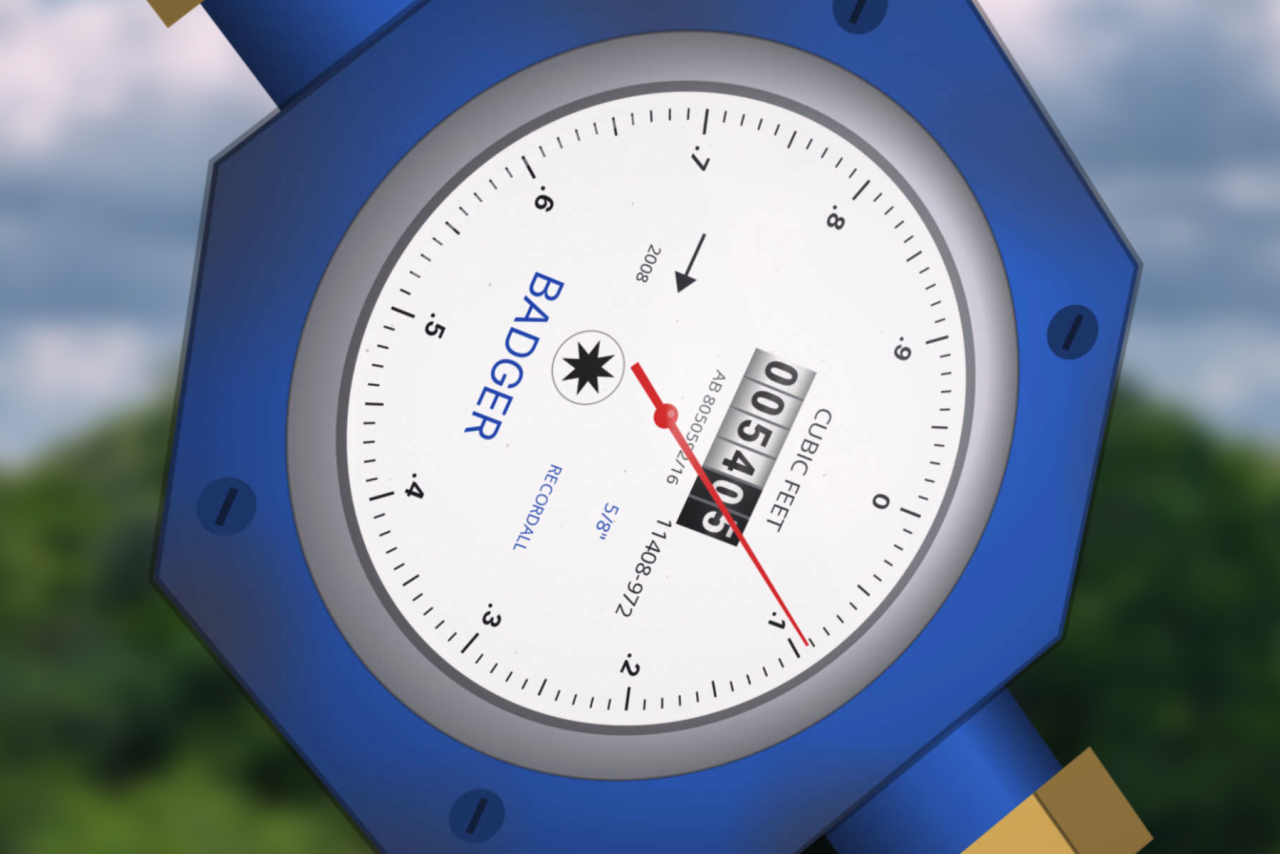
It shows {"value": 5405.09, "unit": "ft³"}
